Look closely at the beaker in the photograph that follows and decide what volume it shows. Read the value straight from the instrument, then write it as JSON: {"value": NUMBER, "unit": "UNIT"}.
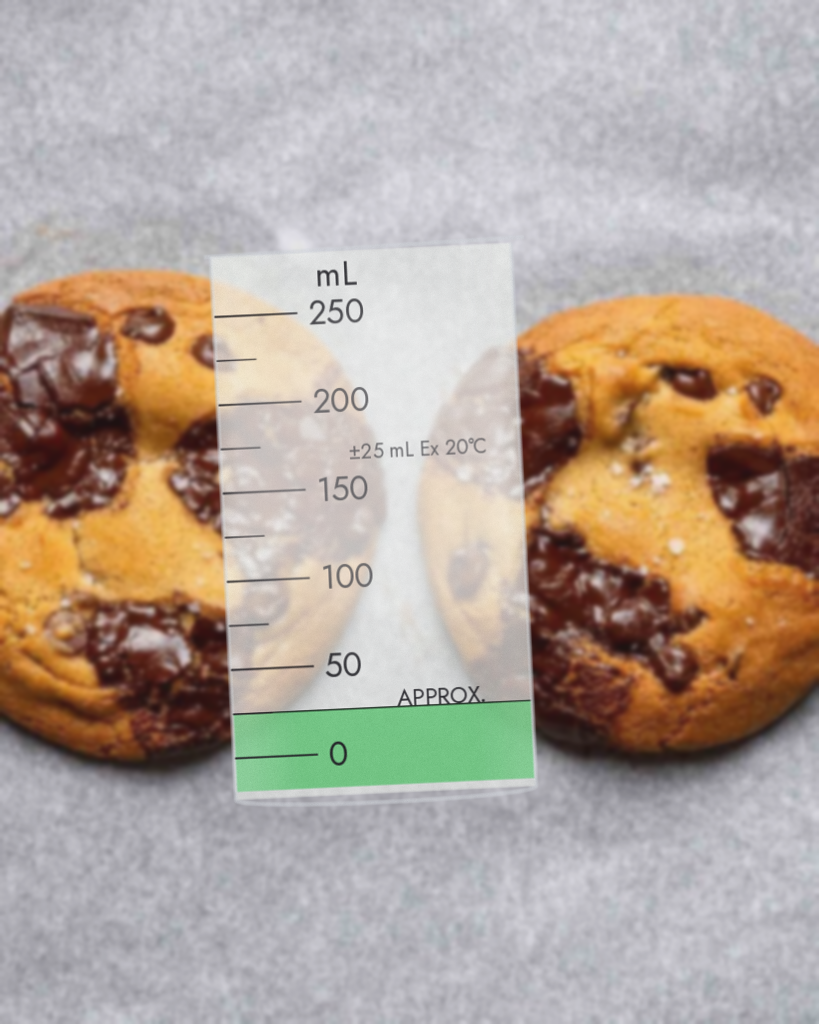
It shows {"value": 25, "unit": "mL"}
